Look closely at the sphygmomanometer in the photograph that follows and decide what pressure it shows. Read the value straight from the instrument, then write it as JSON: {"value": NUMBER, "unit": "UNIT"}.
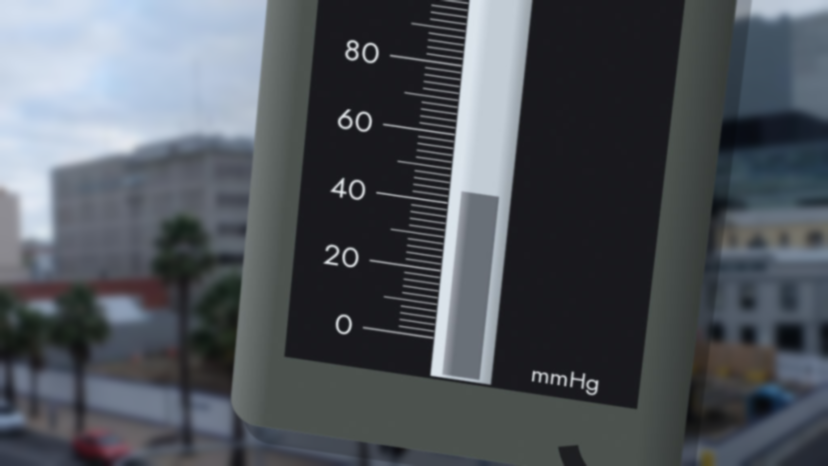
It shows {"value": 44, "unit": "mmHg"}
